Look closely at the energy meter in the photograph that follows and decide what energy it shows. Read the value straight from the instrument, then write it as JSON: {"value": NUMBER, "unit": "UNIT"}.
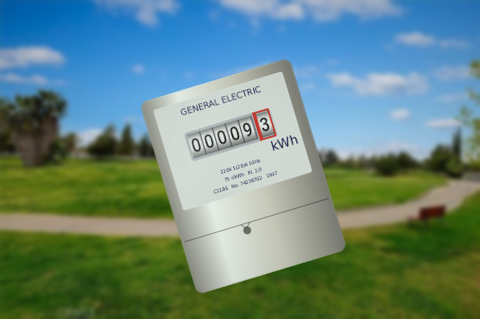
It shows {"value": 9.3, "unit": "kWh"}
